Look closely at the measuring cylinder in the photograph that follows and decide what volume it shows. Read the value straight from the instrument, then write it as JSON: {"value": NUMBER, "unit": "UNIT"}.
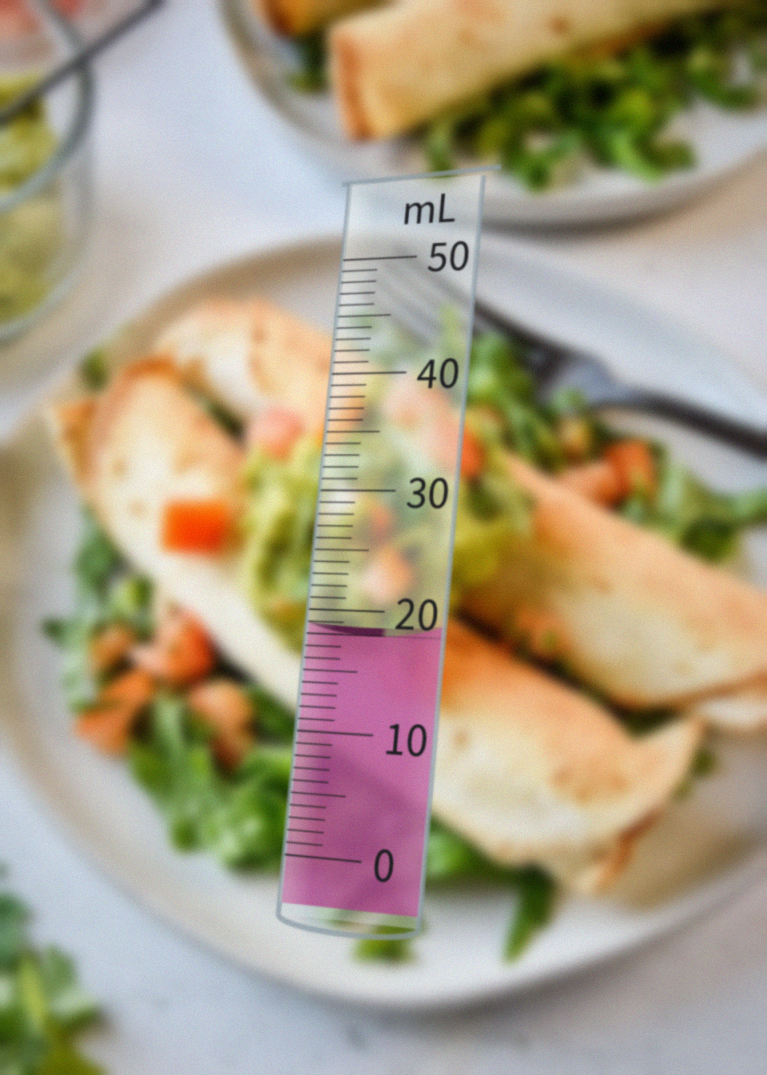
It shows {"value": 18, "unit": "mL"}
